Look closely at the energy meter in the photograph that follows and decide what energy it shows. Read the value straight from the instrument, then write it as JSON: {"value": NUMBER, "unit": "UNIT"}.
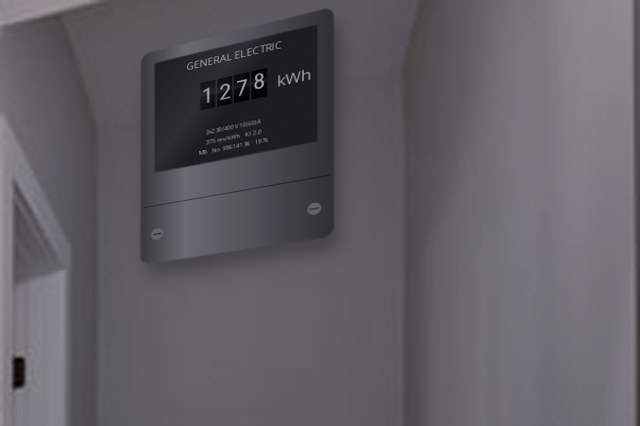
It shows {"value": 1278, "unit": "kWh"}
